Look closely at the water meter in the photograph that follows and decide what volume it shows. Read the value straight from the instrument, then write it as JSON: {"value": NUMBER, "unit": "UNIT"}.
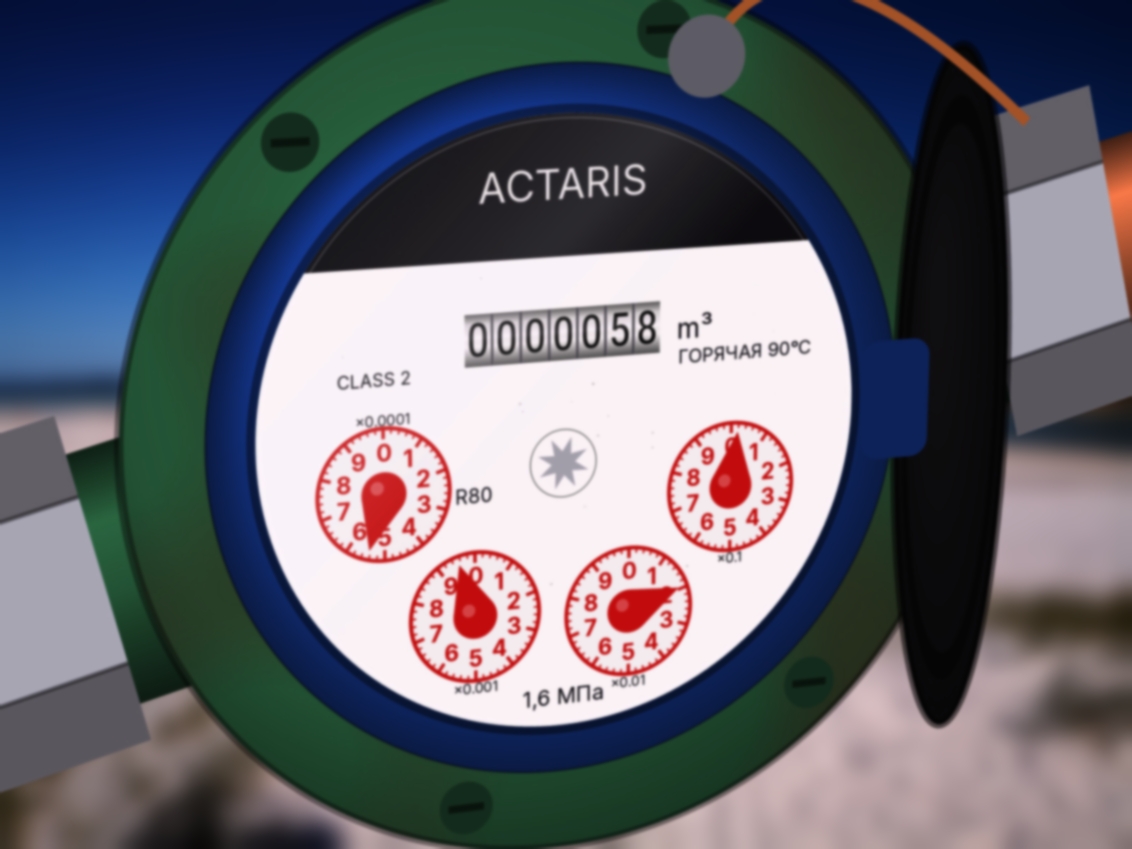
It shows {"value": 58.0195, "unit": "m³"}
